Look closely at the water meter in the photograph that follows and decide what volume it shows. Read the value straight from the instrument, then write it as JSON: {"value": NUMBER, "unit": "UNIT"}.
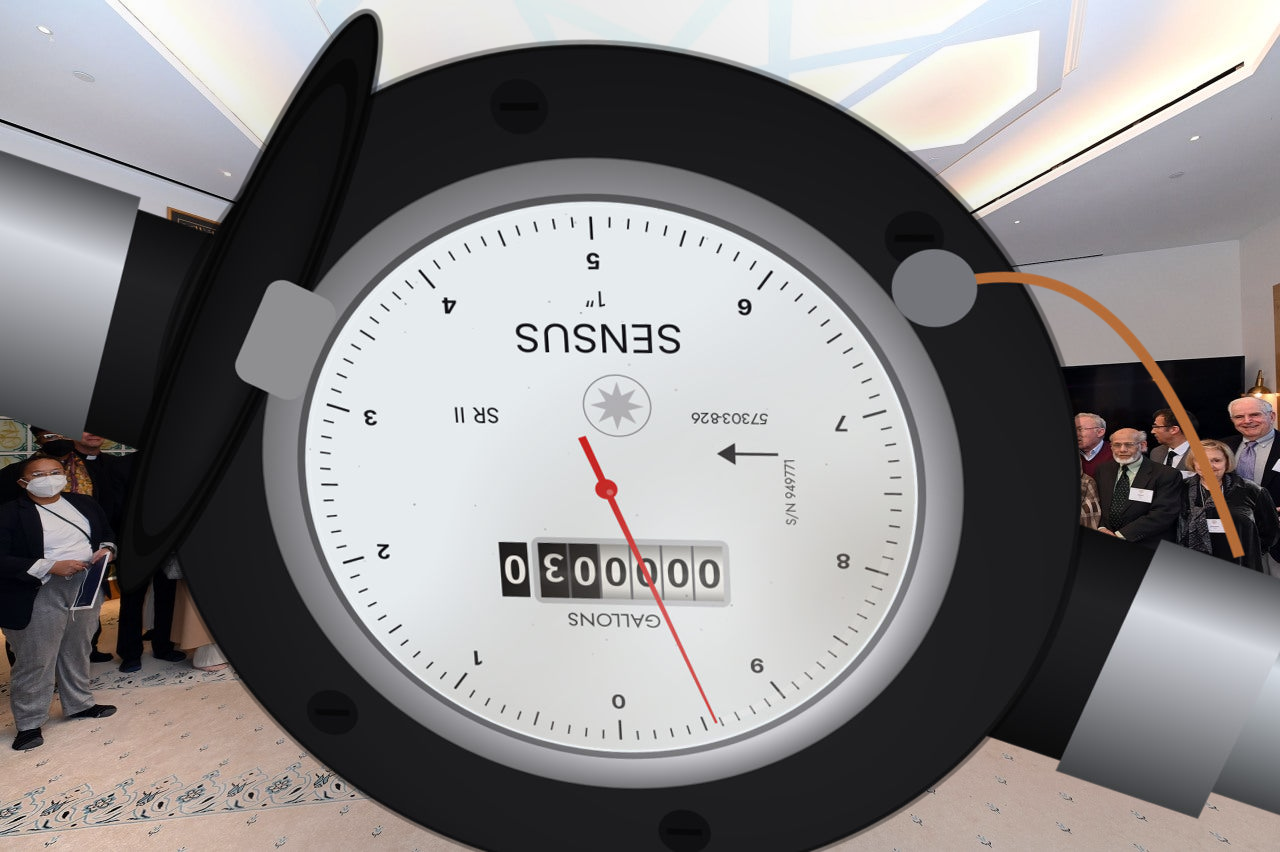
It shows {"value": 29.4, "unit": "gal"}
